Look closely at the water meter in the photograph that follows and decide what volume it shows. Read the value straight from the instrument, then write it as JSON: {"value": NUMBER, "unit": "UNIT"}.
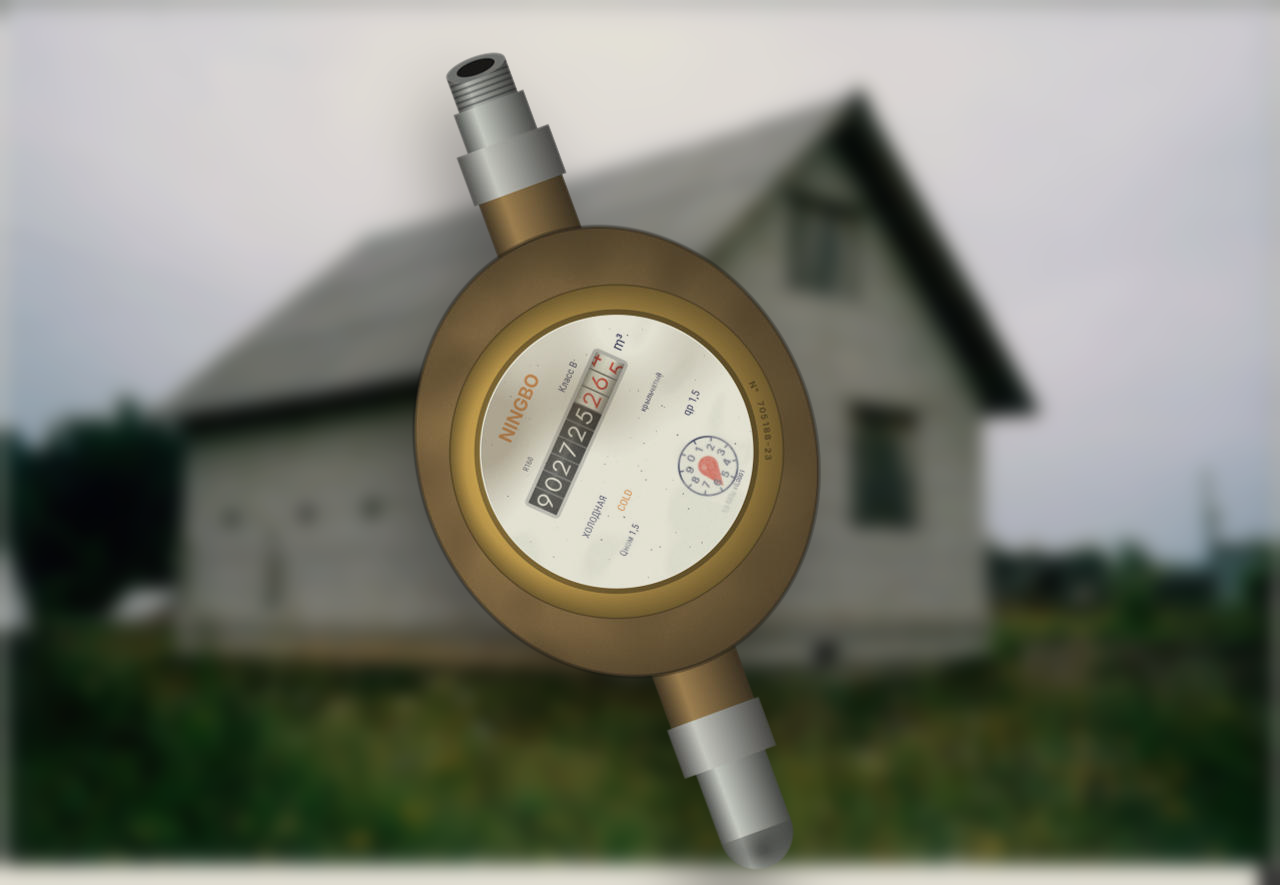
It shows {"value": 902725.2645, "unit": "m³"}
